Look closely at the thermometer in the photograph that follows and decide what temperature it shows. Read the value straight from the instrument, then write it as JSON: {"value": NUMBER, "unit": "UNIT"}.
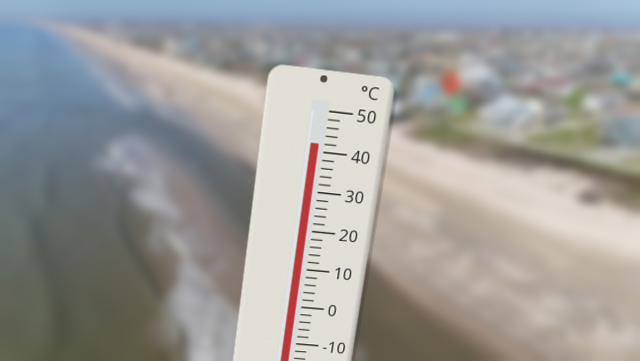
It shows {"value": 42, "unit": "°C"}
